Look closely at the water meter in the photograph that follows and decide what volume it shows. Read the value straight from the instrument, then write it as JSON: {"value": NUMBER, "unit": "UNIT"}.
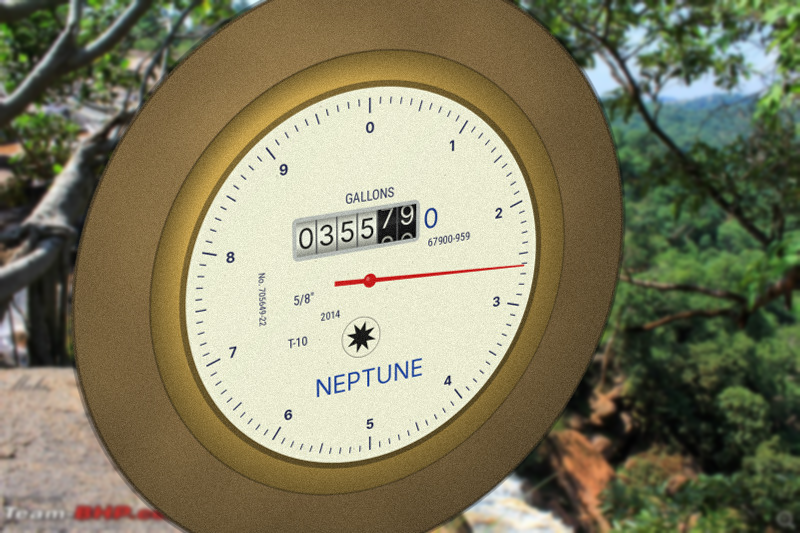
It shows {"value": 355792.6, "unit": "gal"}
